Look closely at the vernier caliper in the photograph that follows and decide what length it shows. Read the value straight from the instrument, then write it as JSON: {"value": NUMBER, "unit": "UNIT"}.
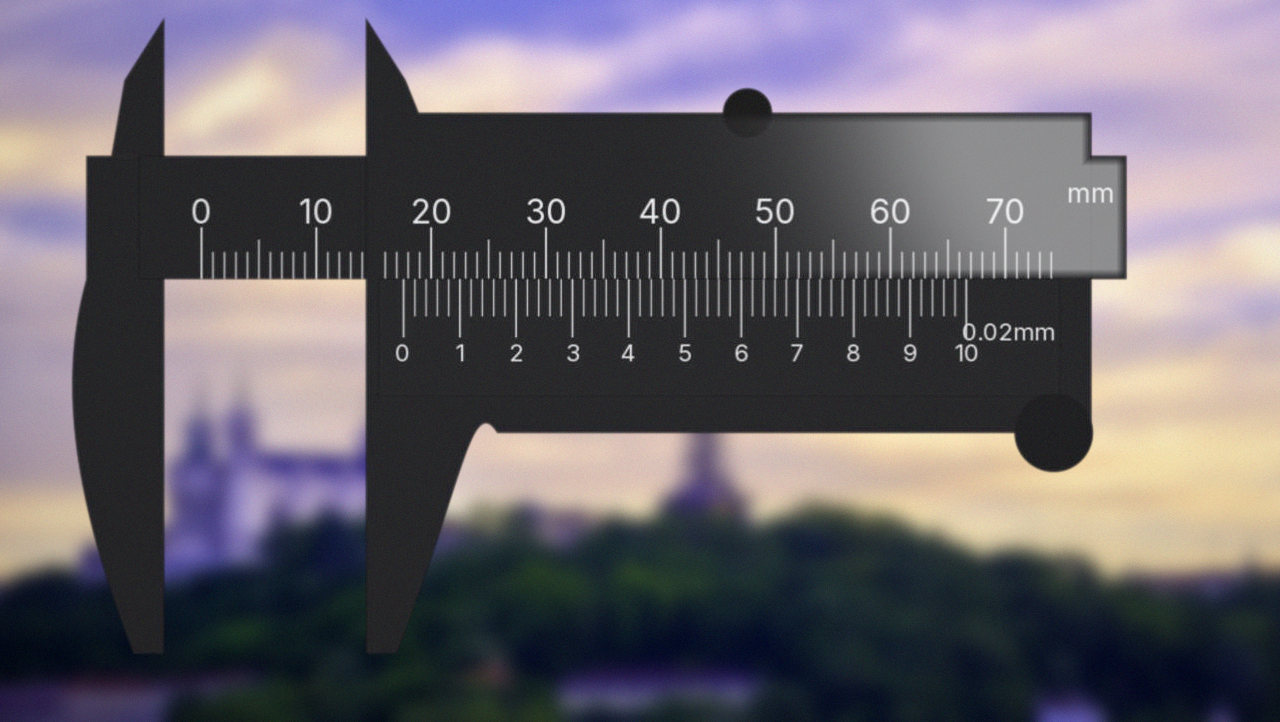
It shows {"value": 17.6, "unit": "mm"}
